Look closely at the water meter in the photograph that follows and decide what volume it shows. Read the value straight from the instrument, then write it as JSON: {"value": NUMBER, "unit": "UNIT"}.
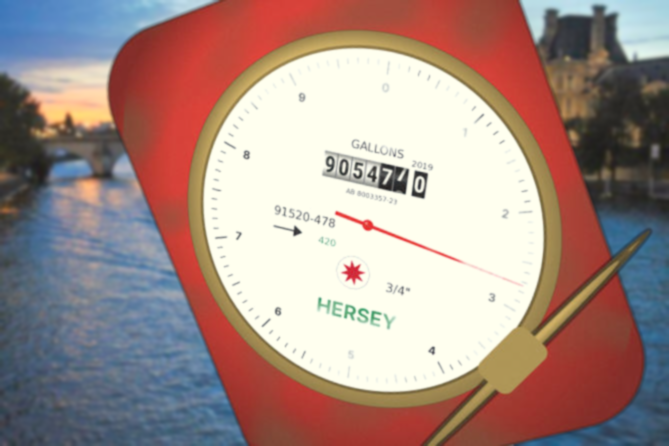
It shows {"value": 9054772.7, "unit": "gal"}
